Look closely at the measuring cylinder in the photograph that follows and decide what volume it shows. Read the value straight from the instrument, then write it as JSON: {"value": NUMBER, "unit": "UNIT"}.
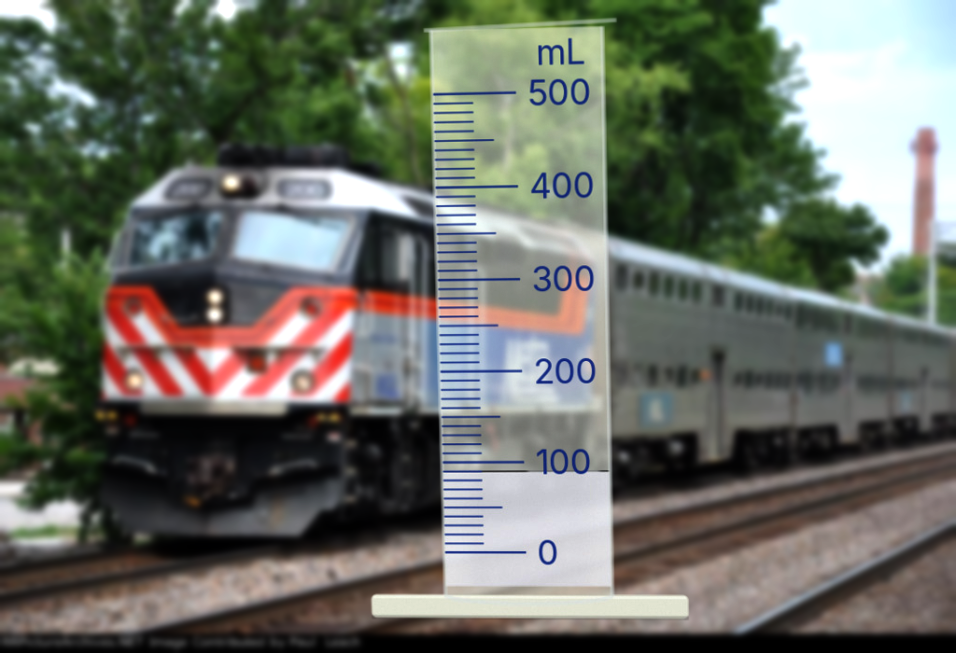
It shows {"value": 90, "unit": "mL"}
